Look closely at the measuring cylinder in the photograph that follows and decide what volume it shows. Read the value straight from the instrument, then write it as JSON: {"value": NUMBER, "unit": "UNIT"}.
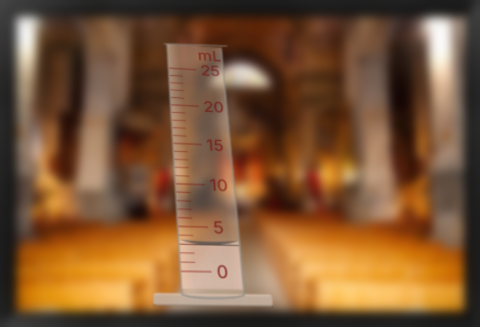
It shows {"value": 3, "unit": "mL"}
